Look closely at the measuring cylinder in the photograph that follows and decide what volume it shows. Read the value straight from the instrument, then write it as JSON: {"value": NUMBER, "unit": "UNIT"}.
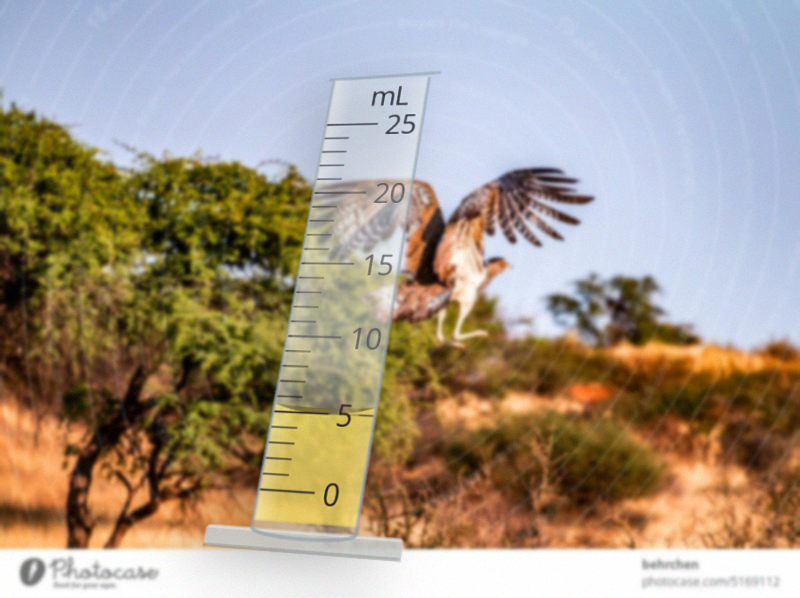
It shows {"value": 5, "unit": "mL"}
